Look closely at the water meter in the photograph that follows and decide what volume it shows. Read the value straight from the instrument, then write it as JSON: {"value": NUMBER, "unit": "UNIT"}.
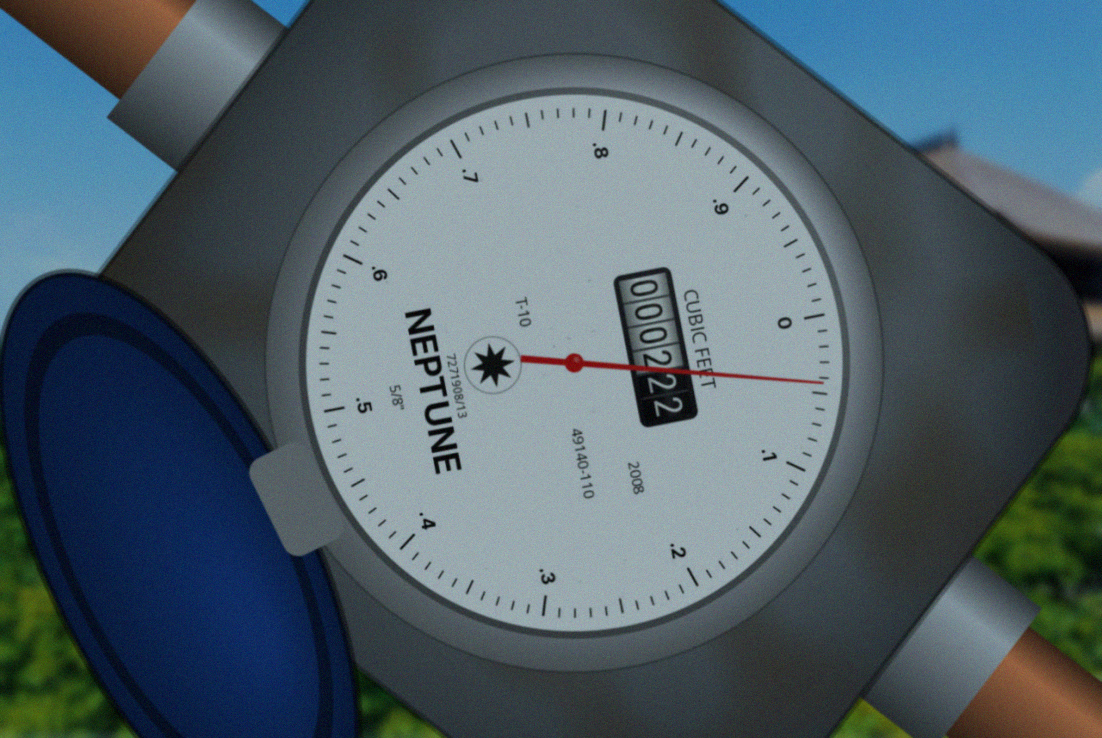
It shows {"value": 222.04, "unit": "ft³"}
